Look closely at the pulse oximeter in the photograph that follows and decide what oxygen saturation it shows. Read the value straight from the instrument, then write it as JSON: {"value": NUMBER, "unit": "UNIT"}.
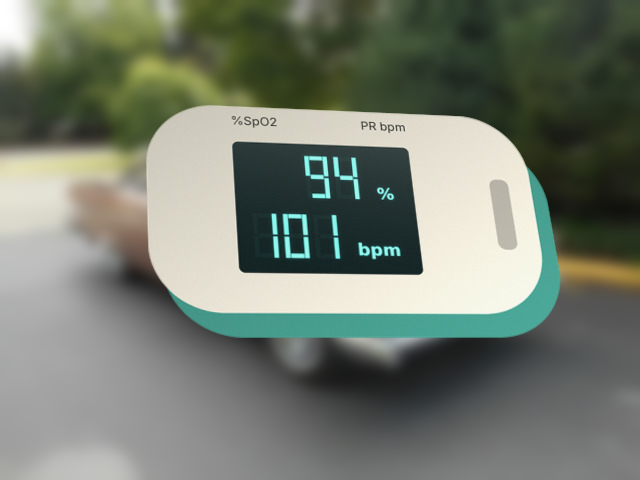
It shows {"value": 94, "unit": "%"}
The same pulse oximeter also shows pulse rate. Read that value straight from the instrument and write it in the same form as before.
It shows {"value": 101, "unit": "bpm"}
